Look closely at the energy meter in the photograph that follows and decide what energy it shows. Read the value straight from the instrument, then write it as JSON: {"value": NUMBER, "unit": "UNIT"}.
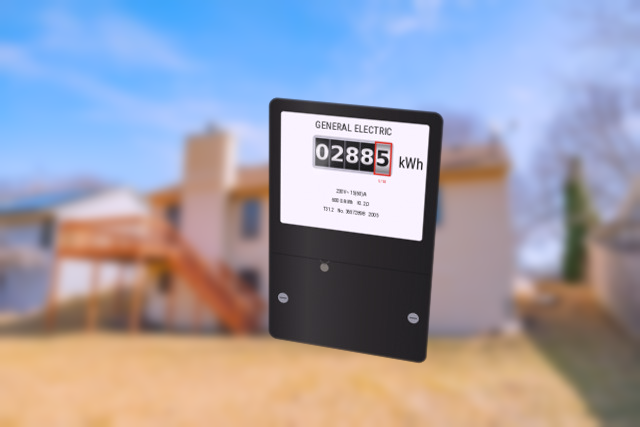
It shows {"value": 288.5, "unit": "kWh"}
